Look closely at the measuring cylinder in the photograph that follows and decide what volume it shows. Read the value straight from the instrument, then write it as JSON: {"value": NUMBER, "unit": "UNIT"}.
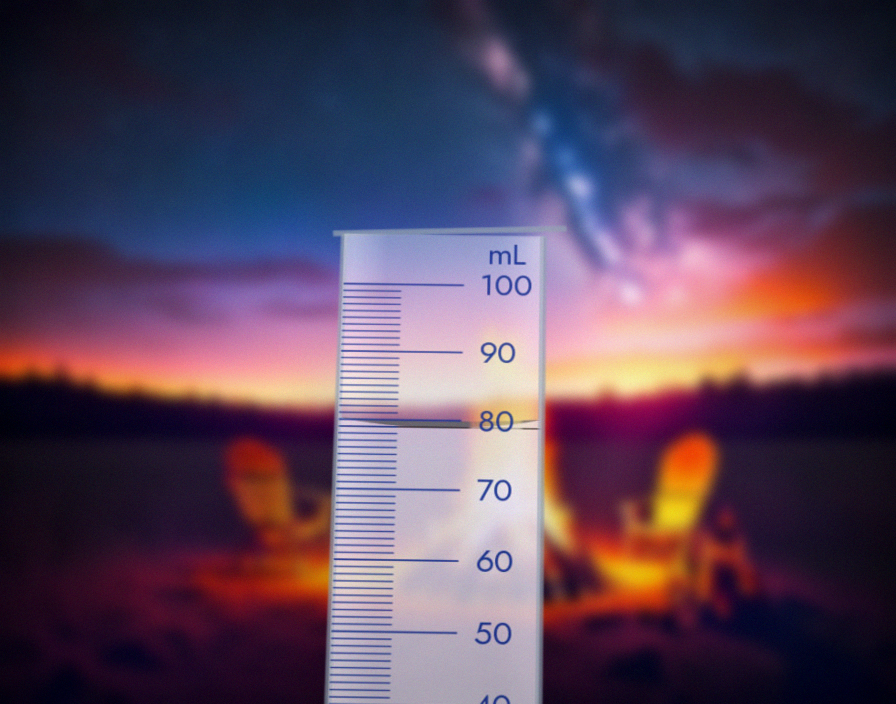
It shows {"value": 79, "unit": "mL"}
